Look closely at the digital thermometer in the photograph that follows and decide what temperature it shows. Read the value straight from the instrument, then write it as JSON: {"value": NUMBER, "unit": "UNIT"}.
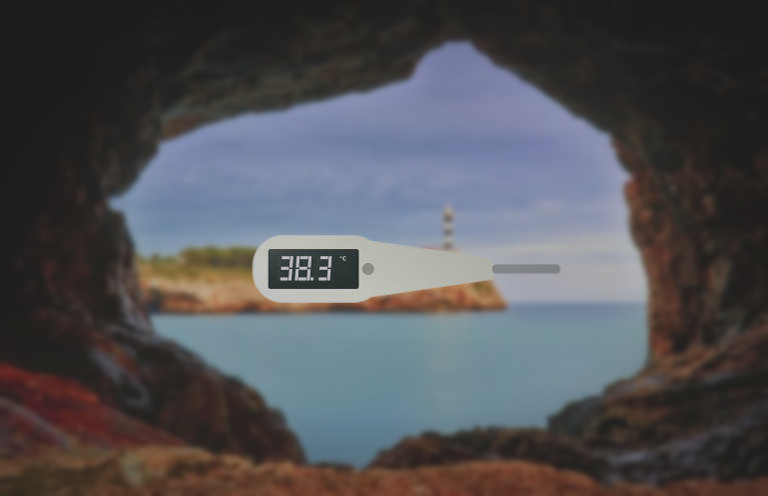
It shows {"value": 38.3, "unit": "°C"}
